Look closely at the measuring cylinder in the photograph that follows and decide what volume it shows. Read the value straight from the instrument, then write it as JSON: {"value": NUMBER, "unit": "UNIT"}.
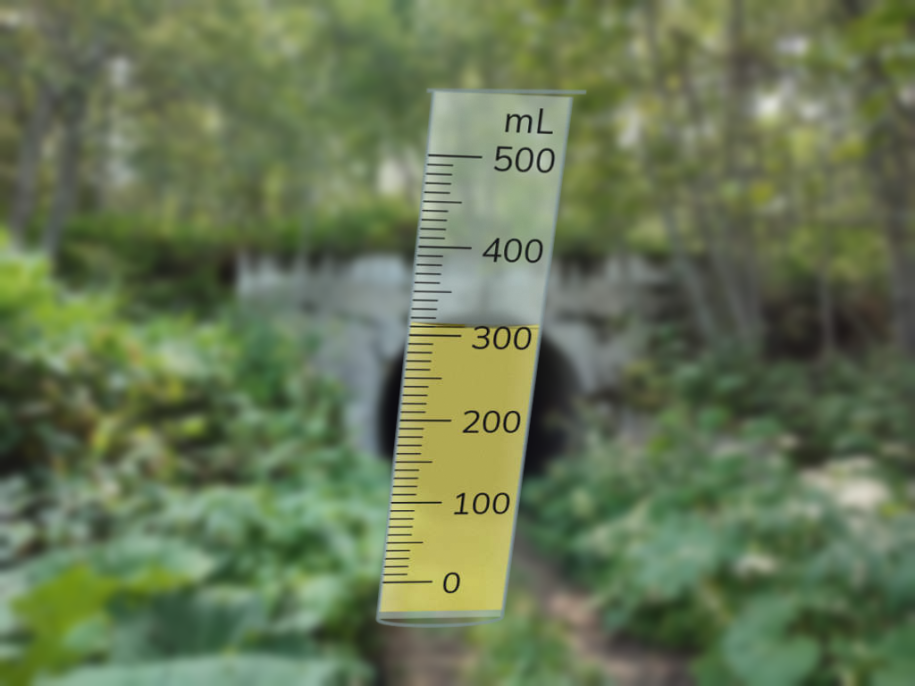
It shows {"value": 310, "unit": "mL"}
